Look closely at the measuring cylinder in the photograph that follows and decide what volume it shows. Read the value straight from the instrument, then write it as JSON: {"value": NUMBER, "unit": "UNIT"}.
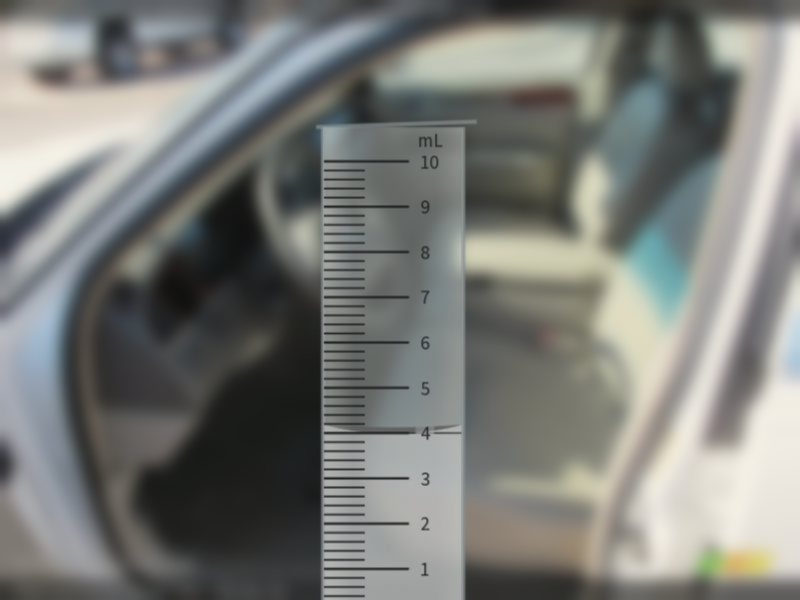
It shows {"value": 4, "unit": "mL"}
